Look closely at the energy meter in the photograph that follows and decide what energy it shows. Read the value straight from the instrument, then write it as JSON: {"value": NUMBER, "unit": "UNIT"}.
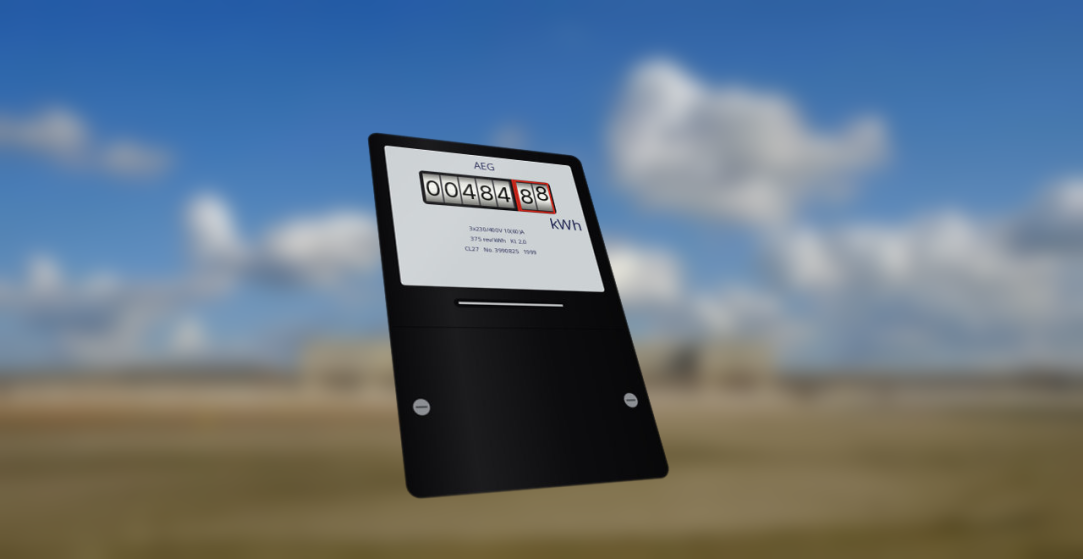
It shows {"value": 484.88, "unit": "kWh"}
